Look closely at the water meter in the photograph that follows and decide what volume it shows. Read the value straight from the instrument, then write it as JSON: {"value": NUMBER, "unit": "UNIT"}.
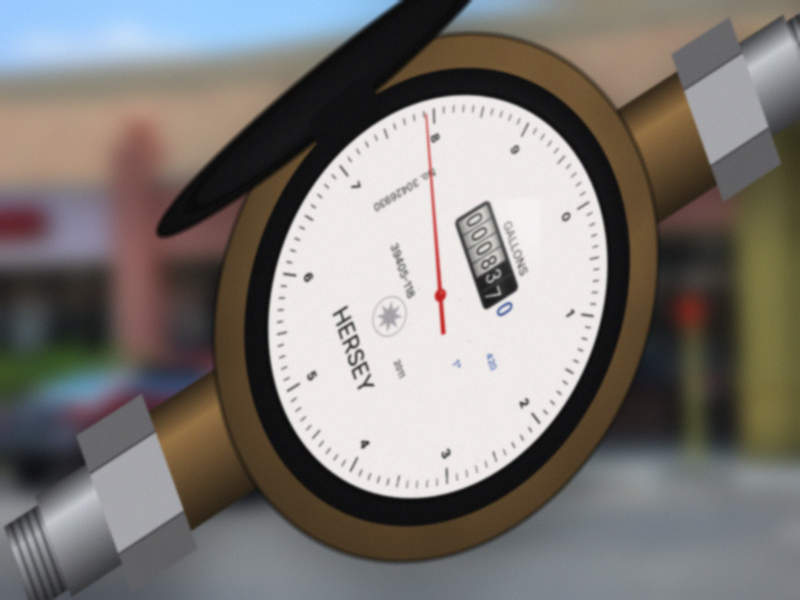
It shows {"value": 8367.9, "unit": "gal"}
